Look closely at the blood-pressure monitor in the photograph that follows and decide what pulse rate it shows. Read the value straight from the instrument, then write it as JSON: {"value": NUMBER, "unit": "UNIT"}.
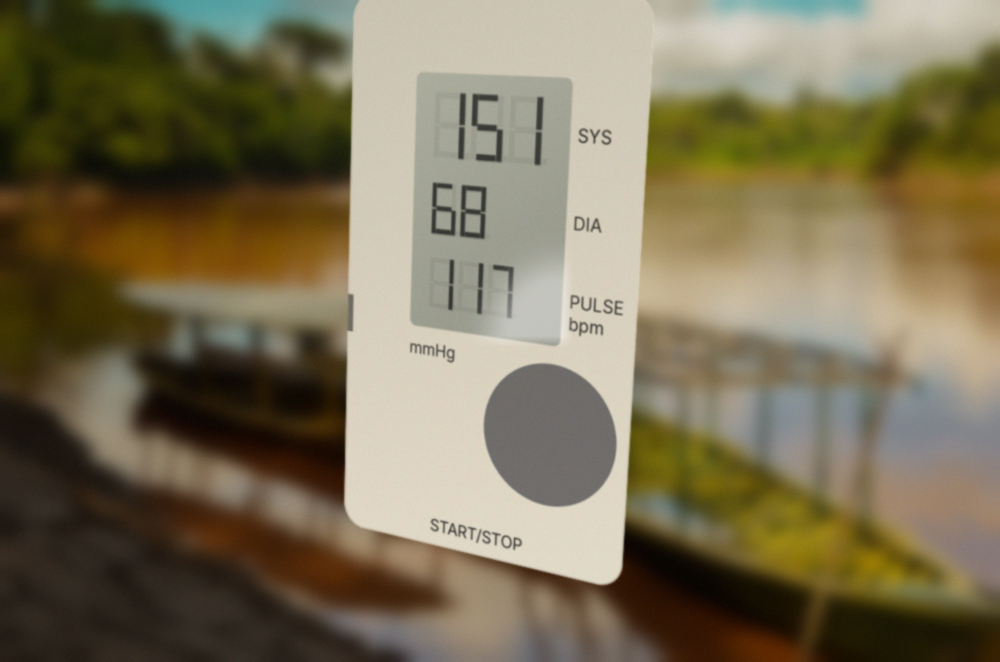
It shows {"value": 117, "unit": "bpm"}
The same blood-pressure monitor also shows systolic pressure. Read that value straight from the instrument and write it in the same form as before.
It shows {"value": 151, "unit": "mmHg"}
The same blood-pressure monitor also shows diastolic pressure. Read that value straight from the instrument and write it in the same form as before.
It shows {"value": 68, "unit": "mmHg"}
